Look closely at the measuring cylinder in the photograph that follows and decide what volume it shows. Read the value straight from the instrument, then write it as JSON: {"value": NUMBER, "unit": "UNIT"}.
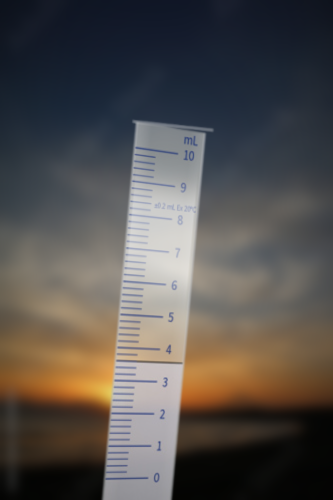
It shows {"value": 3.6, "unit": "mL"}
